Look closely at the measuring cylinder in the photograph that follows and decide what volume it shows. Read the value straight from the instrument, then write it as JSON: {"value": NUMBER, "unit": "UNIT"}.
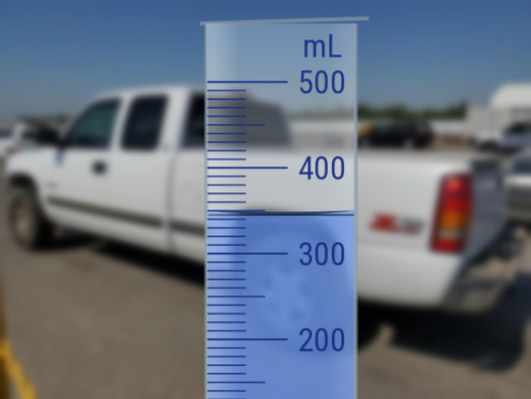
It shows {"value": 345, "unit": "mL"}
